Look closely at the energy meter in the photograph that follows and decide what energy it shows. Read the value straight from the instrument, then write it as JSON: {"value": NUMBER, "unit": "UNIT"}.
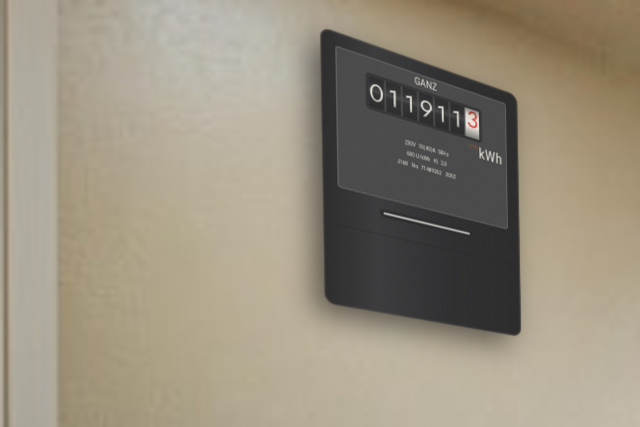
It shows {"value": 11911.3, "unit": "kWh"}
